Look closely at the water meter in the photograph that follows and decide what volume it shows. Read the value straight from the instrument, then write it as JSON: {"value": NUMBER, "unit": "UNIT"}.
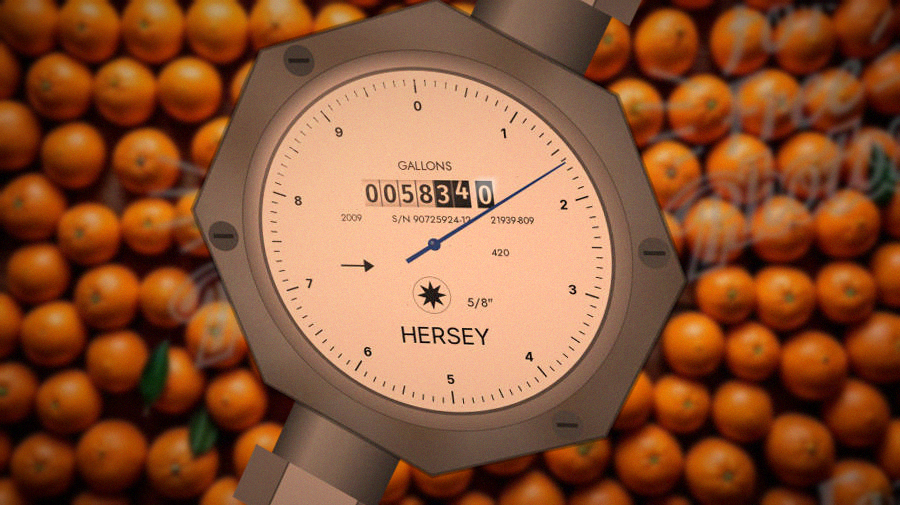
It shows {"value": 58341.6, "unit": "gal"}
